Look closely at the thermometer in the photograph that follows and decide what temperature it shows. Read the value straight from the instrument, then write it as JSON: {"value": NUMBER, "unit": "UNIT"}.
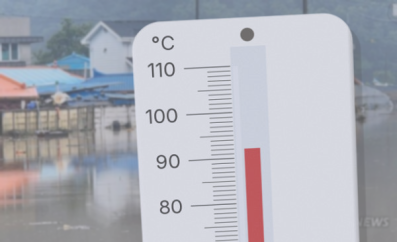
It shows {"value": 92, "unit": "°C"}
